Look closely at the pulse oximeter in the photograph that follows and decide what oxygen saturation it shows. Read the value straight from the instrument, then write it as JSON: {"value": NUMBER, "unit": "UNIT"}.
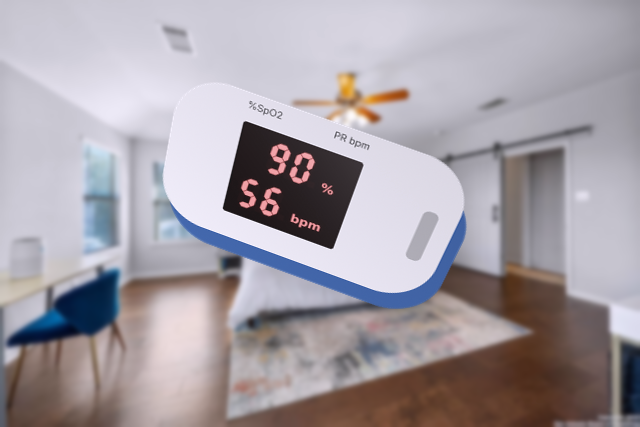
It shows {"value": 90, "unit": "%"}
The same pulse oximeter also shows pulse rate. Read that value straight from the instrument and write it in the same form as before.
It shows {"value": 56, "unit": "bpm"}
